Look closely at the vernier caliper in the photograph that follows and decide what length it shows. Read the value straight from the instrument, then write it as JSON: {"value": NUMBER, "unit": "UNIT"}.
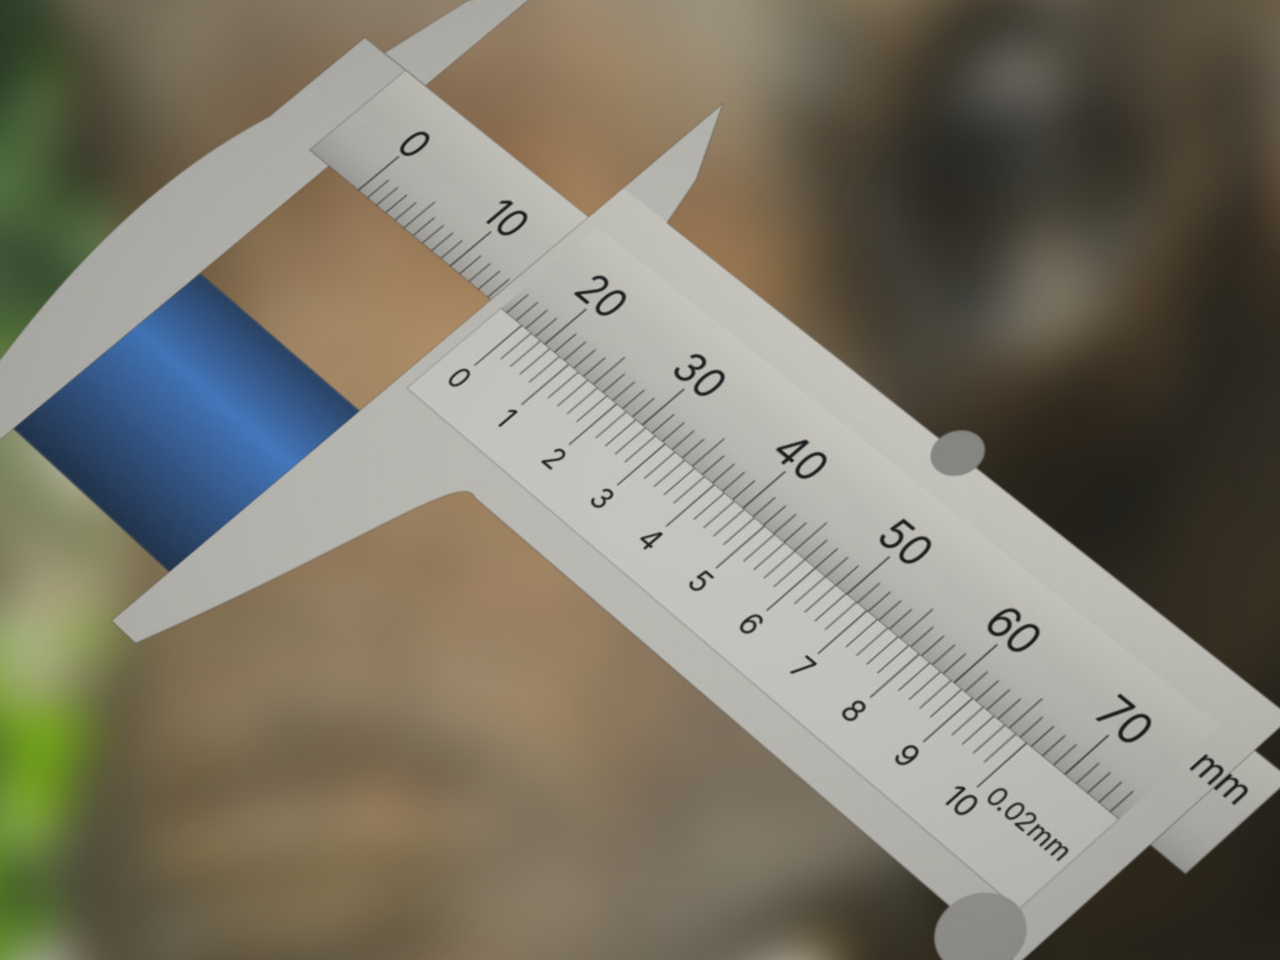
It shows {"value": 17.6, "unit": "mm"}
